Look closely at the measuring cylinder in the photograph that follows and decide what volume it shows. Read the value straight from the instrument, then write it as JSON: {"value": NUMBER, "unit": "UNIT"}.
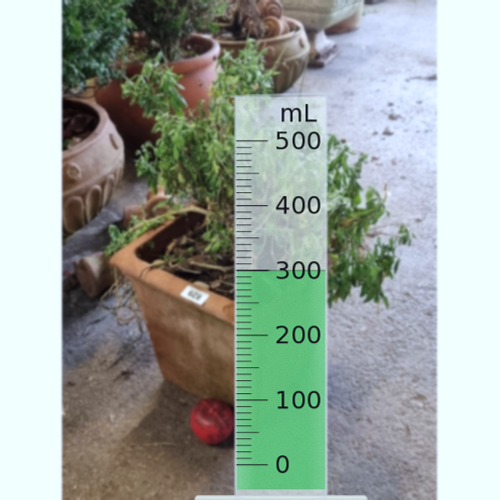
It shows {"value": 300, "unit": "mL"}
